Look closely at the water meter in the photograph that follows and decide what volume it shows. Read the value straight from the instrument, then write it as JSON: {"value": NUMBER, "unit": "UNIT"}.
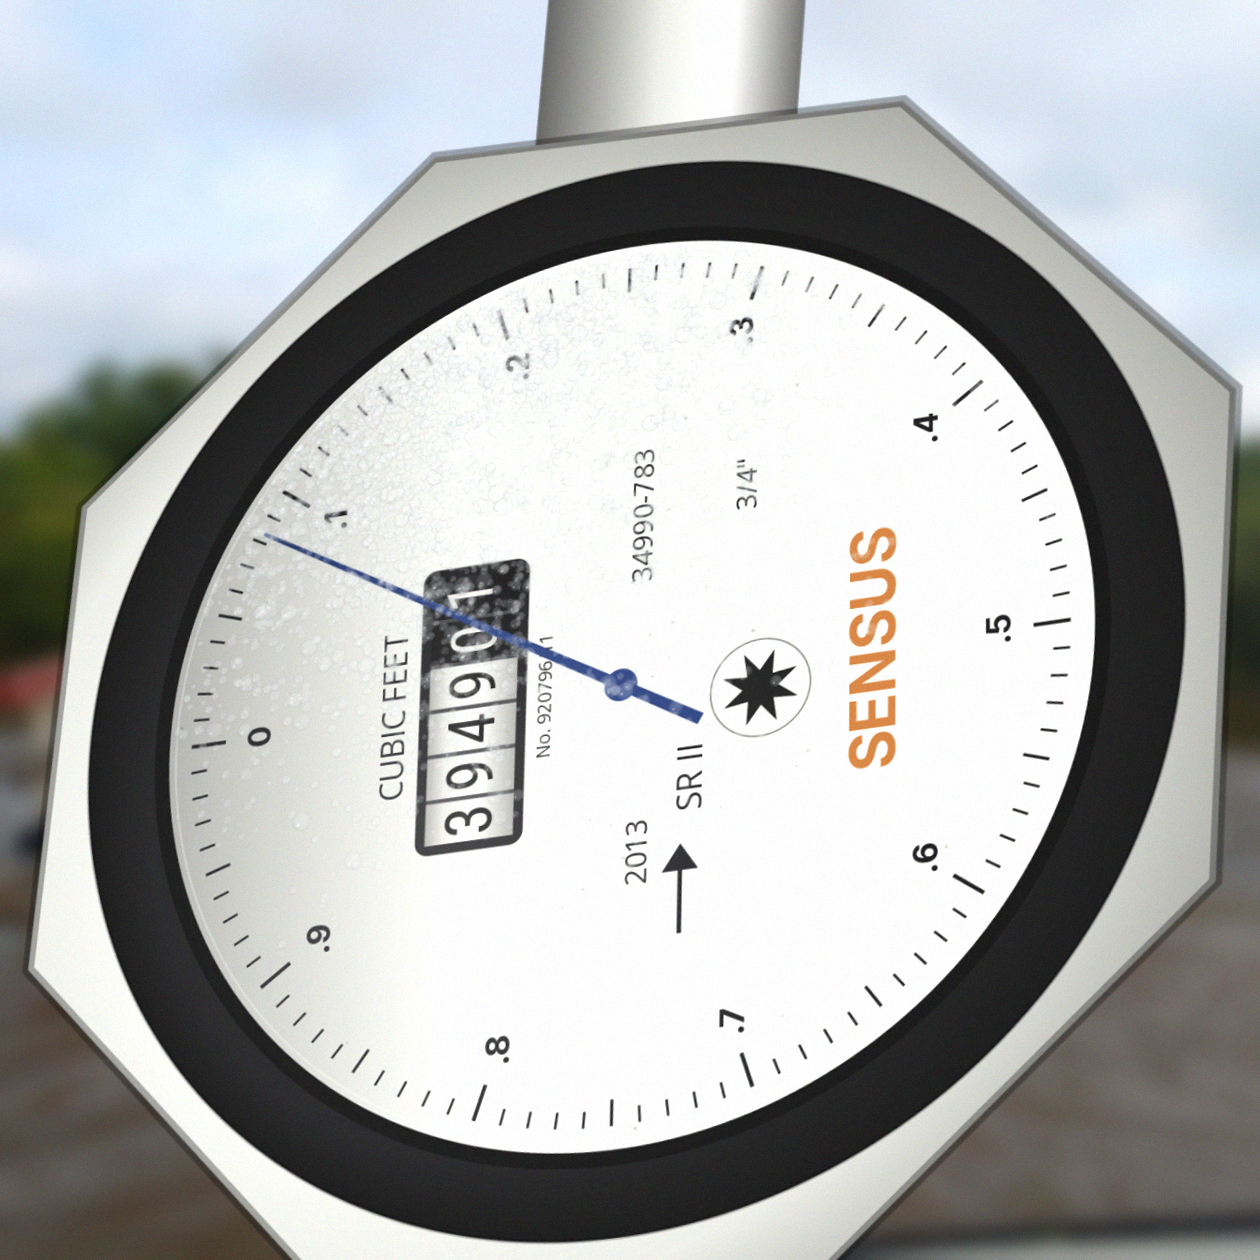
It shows {"value": 394901.08, "unit": "ft³"}
